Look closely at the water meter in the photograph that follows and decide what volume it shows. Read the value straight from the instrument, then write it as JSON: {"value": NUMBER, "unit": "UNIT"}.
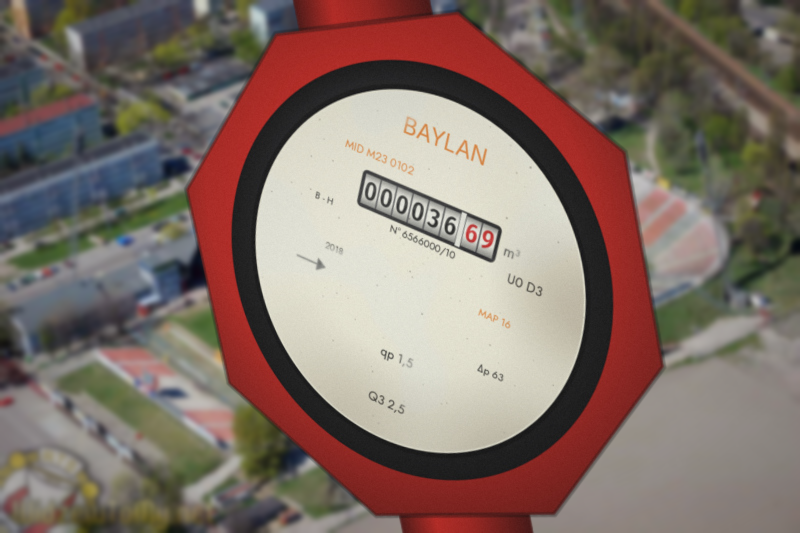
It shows {"value": 36.69, "unit": "m³"}
